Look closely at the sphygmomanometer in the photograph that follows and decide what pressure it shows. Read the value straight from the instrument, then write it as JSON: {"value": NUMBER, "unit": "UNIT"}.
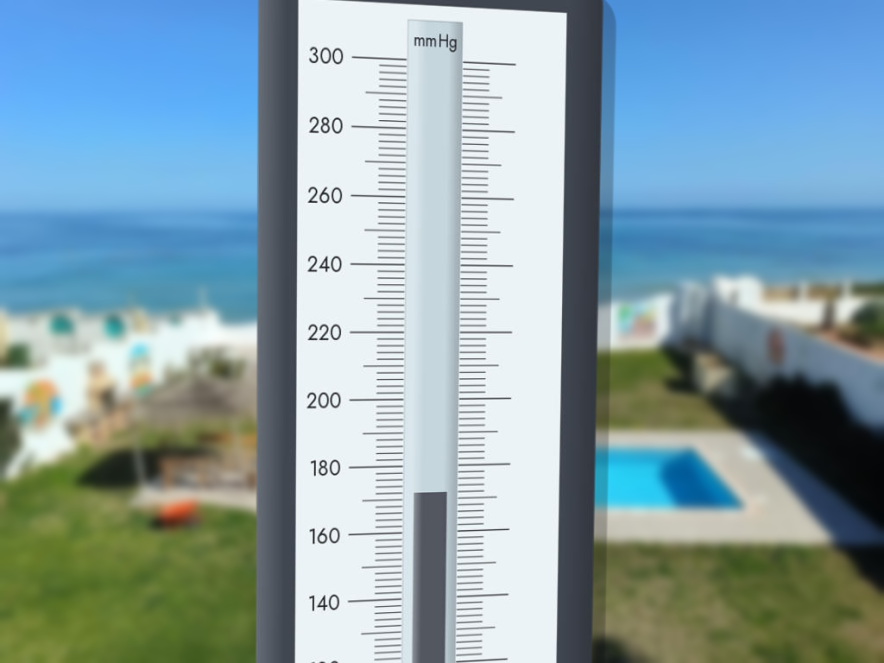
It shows {"value": 172, "unit": "mmHg"}
